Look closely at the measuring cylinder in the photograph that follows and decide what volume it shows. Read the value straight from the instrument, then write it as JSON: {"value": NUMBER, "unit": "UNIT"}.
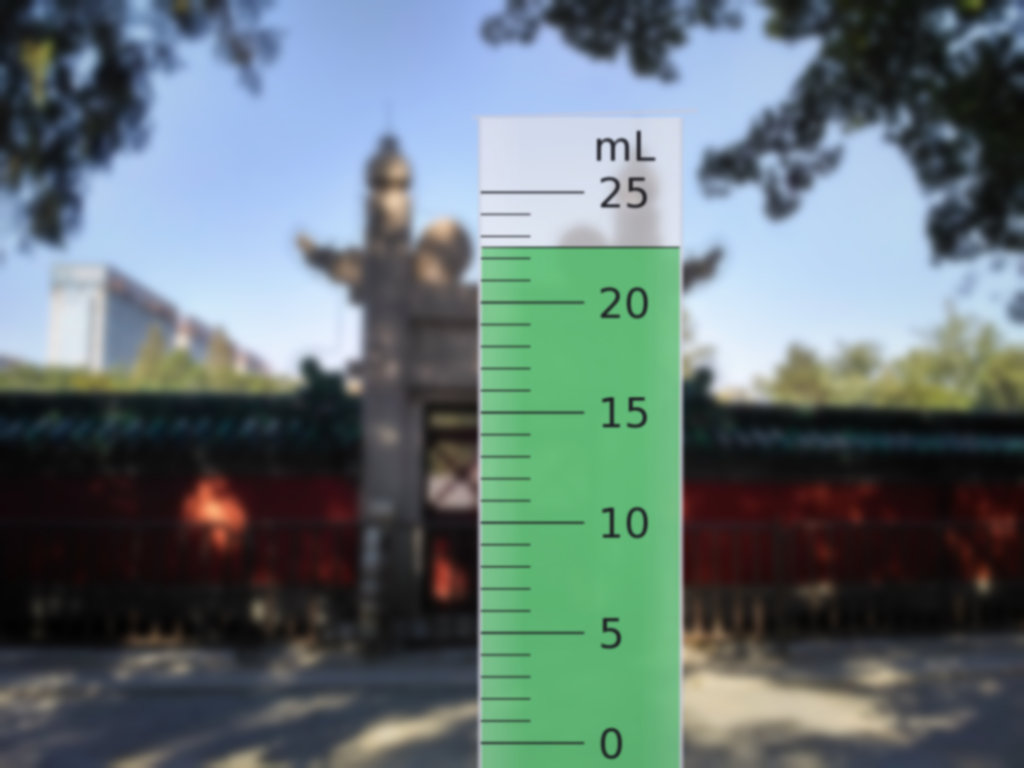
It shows {"value": 22.5, "unit": "mL"}
